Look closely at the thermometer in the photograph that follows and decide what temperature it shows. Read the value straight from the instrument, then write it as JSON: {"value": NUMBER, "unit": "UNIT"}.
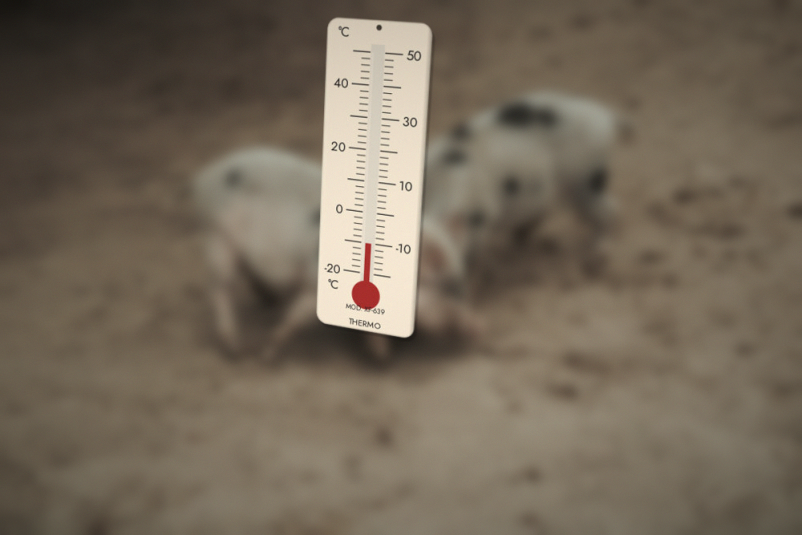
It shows {"value": -10, "unit": "°C"}
